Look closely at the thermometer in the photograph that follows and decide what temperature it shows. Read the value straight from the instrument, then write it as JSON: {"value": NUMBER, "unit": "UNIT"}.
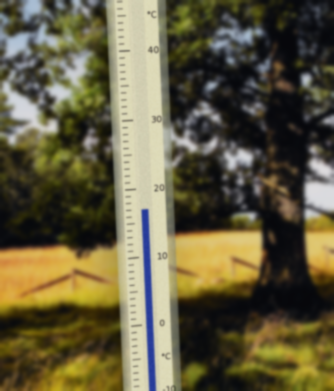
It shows {"value": 17, "unit": "°C"}
